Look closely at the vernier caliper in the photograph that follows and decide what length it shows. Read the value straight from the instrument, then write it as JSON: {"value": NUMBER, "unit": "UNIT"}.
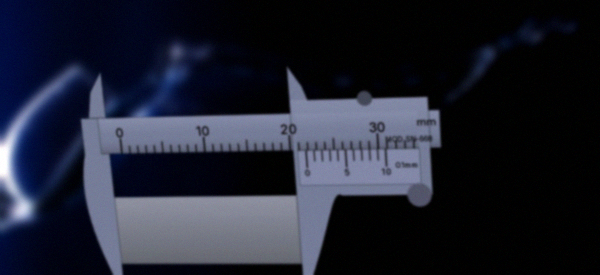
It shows {"value": 21.8, "unit": "mm"}
